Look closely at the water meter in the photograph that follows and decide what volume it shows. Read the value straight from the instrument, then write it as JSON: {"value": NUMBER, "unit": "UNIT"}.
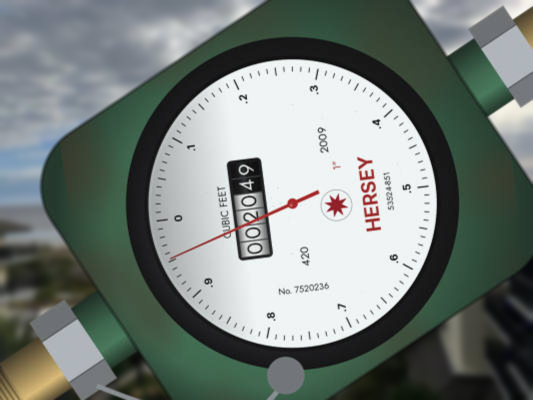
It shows {"value": 2048.95, "unit": "ft³"}
